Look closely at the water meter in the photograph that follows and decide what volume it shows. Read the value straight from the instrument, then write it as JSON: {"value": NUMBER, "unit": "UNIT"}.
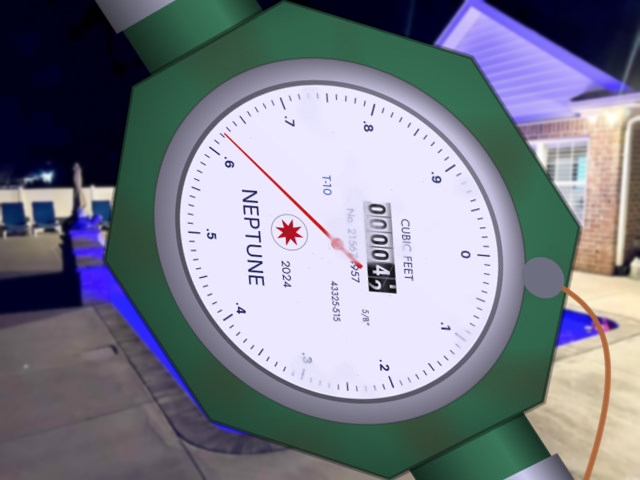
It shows {"value": 41.62, "unit": "ft³"}
